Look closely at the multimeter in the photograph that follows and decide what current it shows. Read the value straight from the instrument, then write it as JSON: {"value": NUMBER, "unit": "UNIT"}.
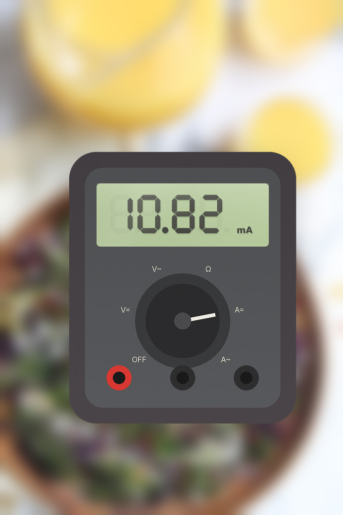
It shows {"value": 10.82, "unit": "mA"}
